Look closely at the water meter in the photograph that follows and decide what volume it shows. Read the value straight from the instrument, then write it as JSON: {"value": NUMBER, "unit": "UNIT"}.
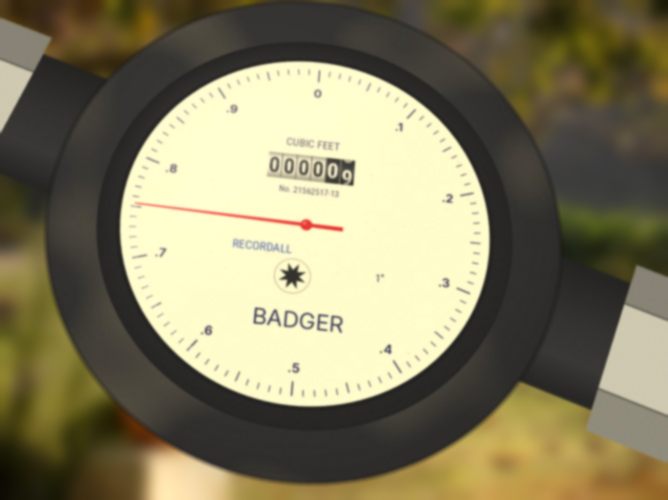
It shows {"value": 8.75, "unit": "ft³"}
